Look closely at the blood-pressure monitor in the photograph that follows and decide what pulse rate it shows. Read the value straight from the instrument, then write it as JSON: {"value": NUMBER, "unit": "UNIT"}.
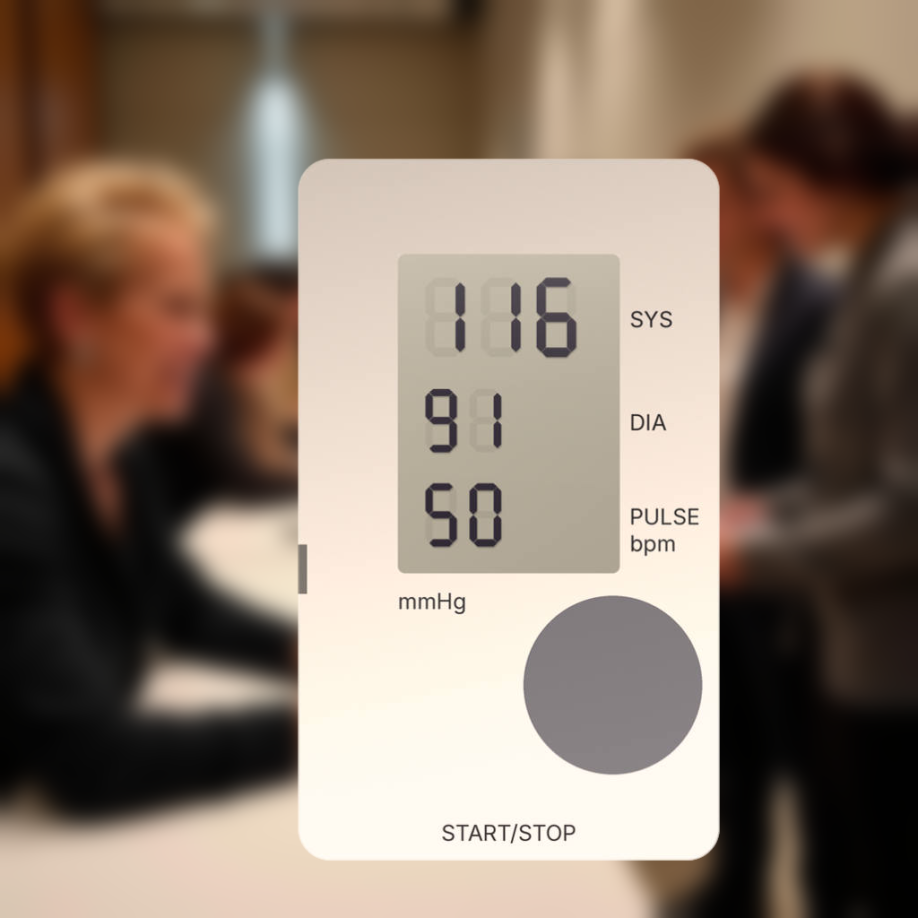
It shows {"value": 50, "unit": "bpm"}
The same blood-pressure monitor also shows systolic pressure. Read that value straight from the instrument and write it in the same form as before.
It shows {"value": 116, "unit": "mmHg"}
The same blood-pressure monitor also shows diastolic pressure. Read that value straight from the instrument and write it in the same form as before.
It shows {"value": 91, "unit": "mmHg"}
